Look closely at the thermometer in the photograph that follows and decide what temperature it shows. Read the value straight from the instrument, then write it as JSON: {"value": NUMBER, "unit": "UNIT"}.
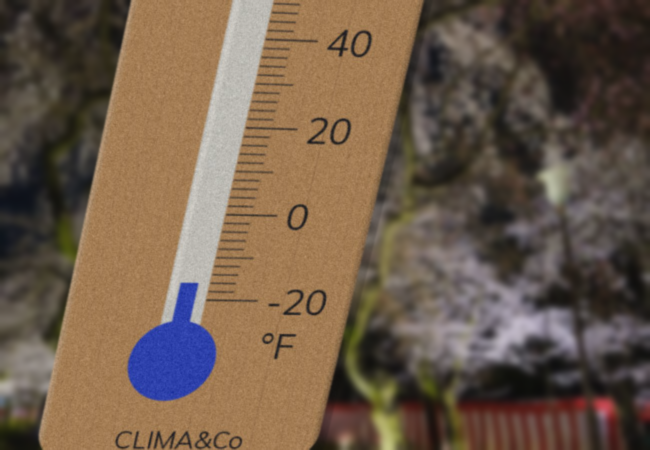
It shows {"value": -16, "unit": "°F"}
